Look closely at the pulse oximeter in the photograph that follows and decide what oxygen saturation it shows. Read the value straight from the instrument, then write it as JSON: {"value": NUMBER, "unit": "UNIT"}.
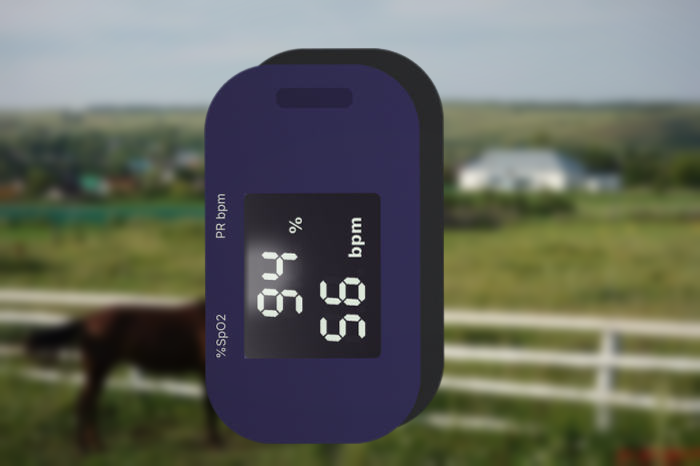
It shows {"value": 94, "unit": "%"}
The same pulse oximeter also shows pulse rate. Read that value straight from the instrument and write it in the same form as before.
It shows {"value": 56, "unit": "bpm"}
